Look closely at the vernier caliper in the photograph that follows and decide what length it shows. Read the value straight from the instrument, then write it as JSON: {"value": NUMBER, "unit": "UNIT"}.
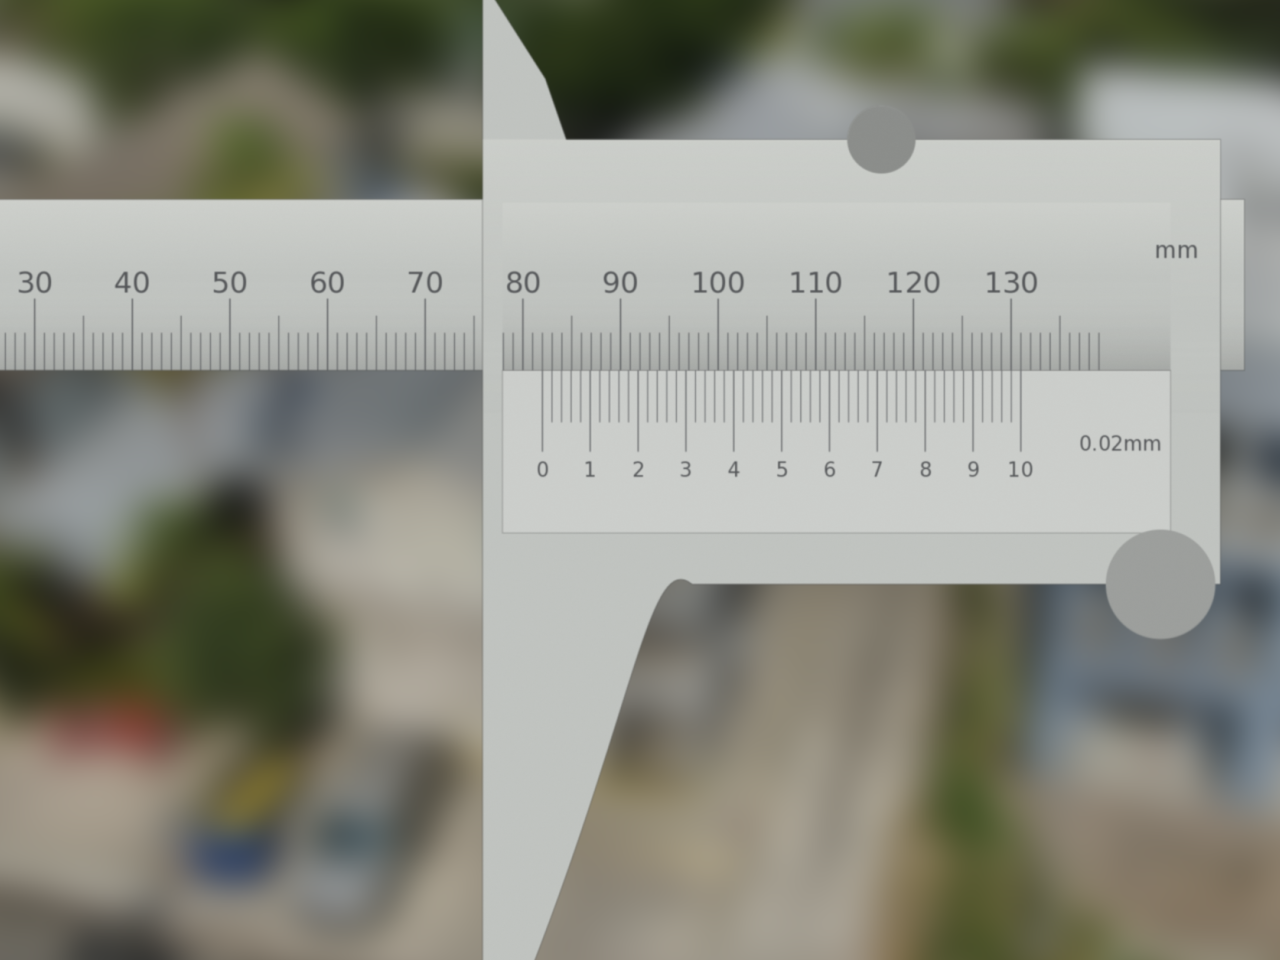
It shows {"value": 82.0, "unit": "mm"}
